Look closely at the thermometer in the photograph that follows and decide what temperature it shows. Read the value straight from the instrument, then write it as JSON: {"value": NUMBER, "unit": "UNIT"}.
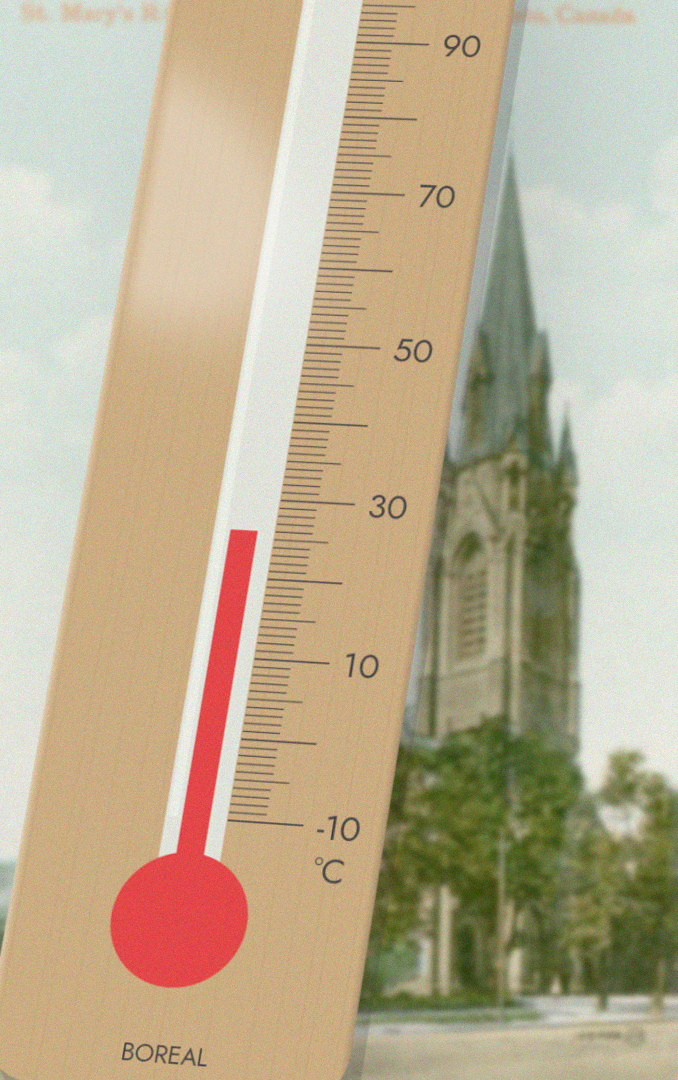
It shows {"value": 26, "unit": "°C"}
